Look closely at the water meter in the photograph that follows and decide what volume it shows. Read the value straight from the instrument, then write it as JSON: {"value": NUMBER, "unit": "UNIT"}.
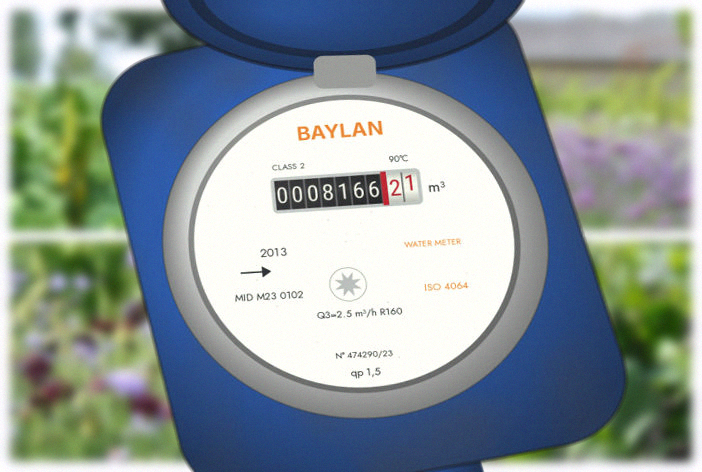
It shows {"value": 8166.21, "unit": "m³"}
